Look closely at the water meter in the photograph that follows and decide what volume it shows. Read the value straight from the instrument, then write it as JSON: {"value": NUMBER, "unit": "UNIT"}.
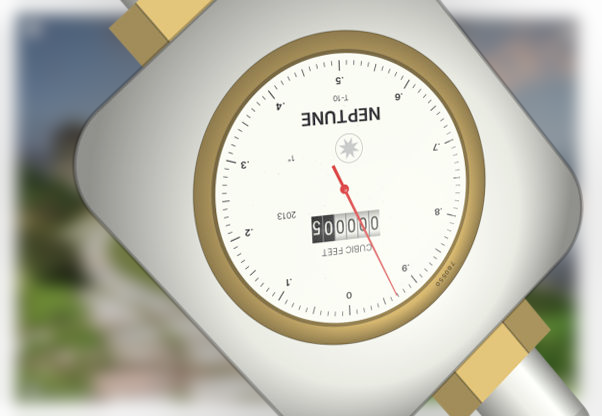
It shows {"value": 4.93, "unit": "ft³"}
